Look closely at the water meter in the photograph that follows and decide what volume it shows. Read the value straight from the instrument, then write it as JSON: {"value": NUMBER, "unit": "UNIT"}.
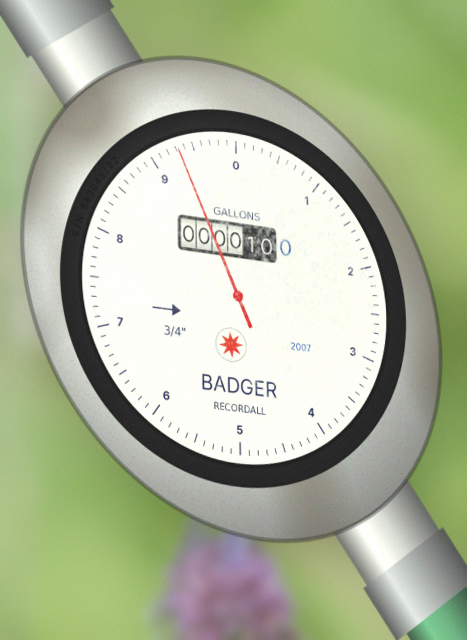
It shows {"value": 99.3, "unit": "gal"}
